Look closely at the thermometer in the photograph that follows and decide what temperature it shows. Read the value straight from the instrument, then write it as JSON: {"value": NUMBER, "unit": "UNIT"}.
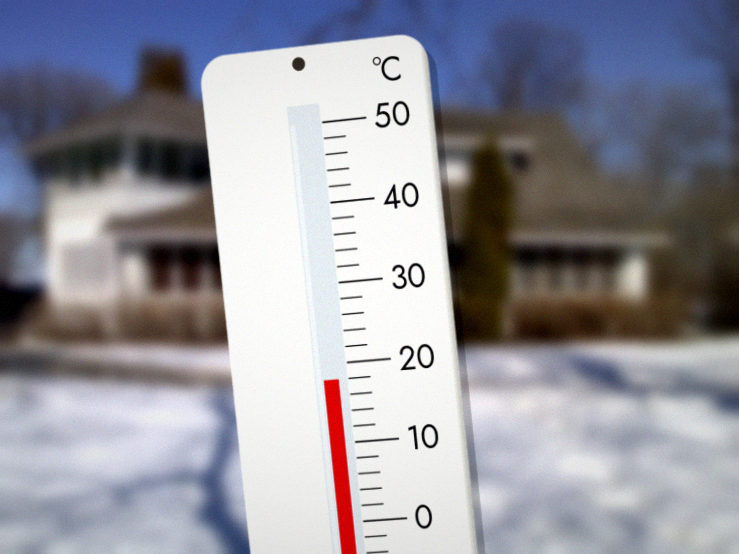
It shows {"value": 18, "unit": "°C"}
